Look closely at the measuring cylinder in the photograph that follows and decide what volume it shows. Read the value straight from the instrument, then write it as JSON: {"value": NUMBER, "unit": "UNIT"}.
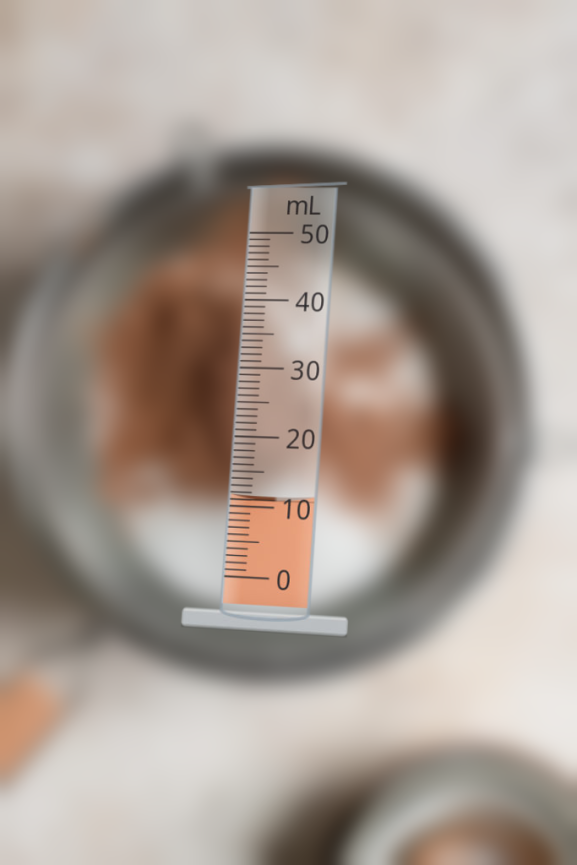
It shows {"value": 11, "unit": "mL"}
